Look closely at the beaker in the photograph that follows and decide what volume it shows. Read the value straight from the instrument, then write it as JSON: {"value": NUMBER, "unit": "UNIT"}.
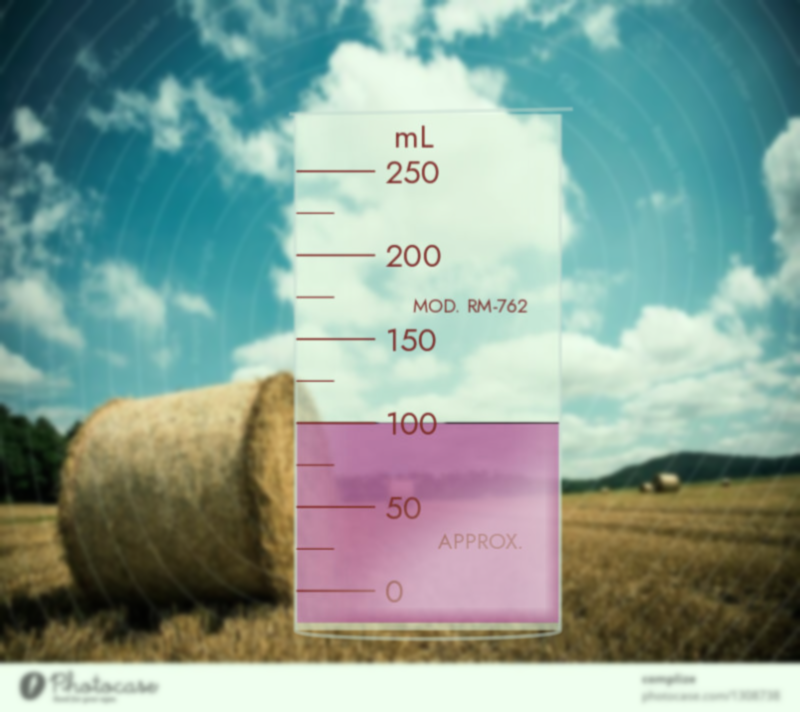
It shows {"value": 100, "unit": "mL"}
